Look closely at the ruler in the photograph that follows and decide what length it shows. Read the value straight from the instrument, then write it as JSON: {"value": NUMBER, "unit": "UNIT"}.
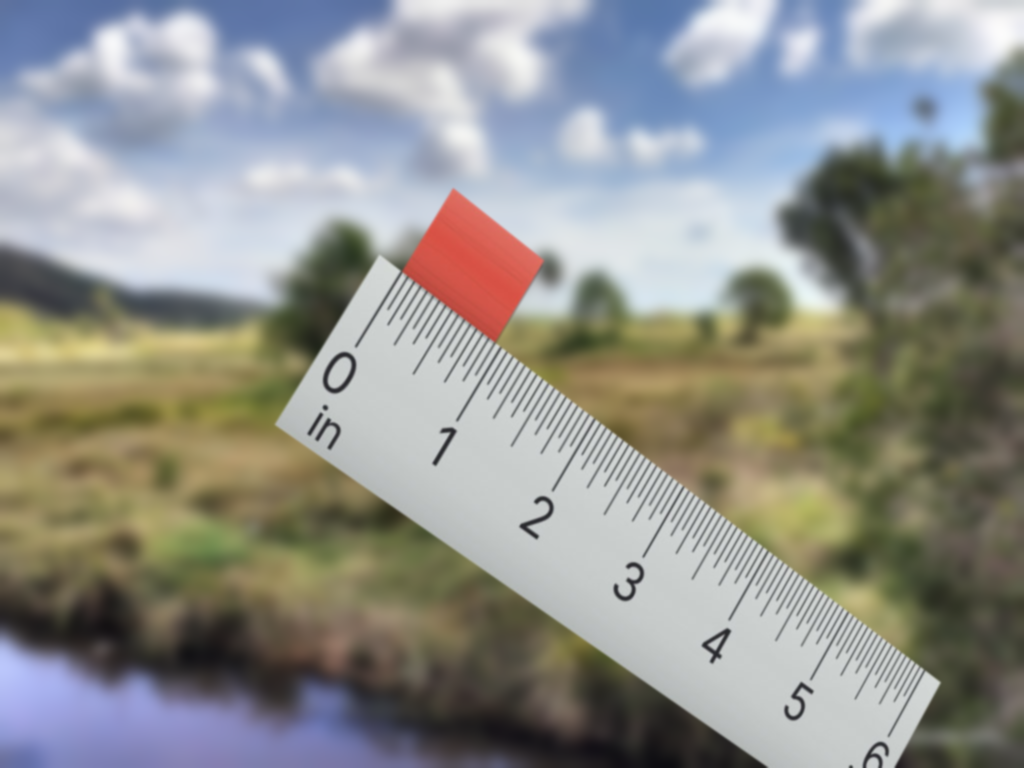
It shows {"value": 0.9375, "unit": "in"}
